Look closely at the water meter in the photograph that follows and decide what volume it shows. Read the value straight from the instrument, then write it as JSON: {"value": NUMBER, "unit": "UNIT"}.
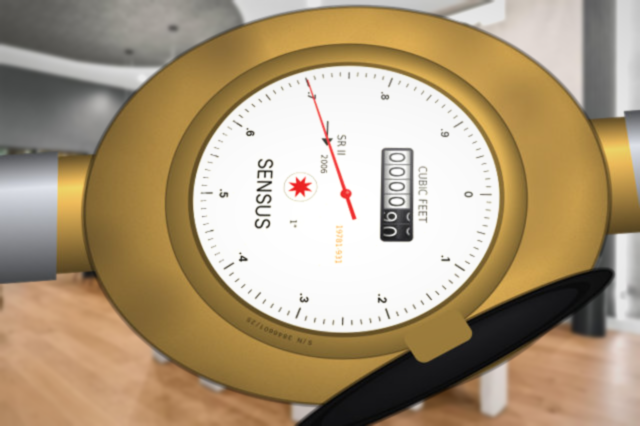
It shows {"value": 89.70, "unit": "ft³"}
